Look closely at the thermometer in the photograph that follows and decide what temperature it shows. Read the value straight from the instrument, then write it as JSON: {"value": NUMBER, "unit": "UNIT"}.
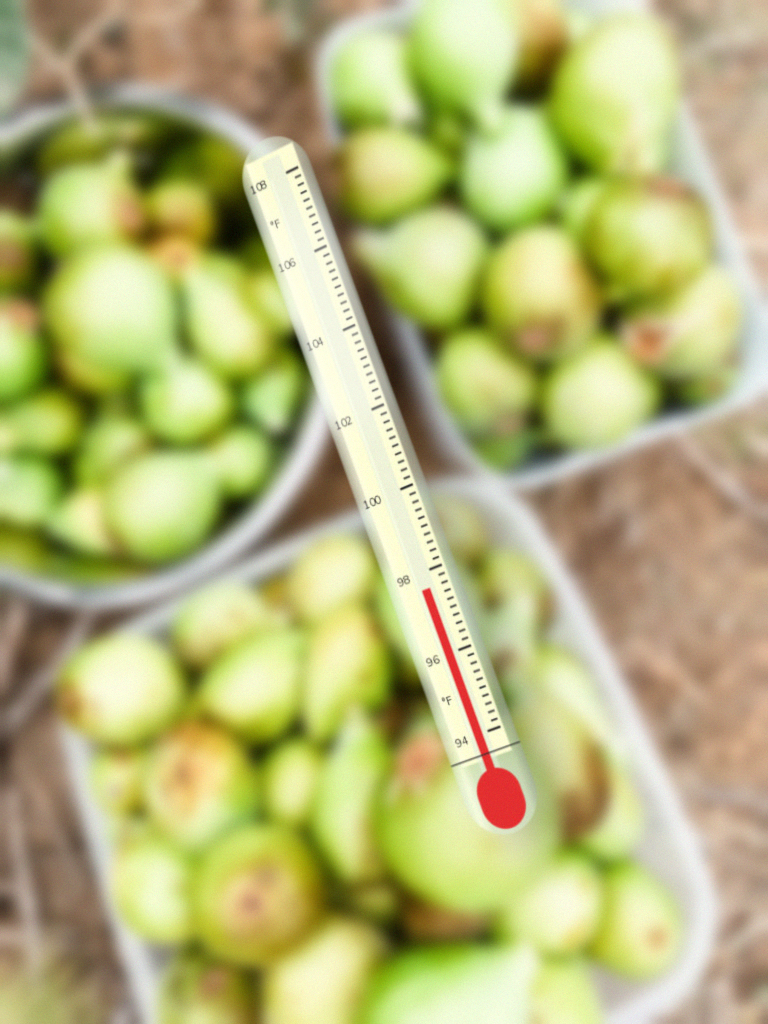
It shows {"value": 97.6, "unit": "°F"}
